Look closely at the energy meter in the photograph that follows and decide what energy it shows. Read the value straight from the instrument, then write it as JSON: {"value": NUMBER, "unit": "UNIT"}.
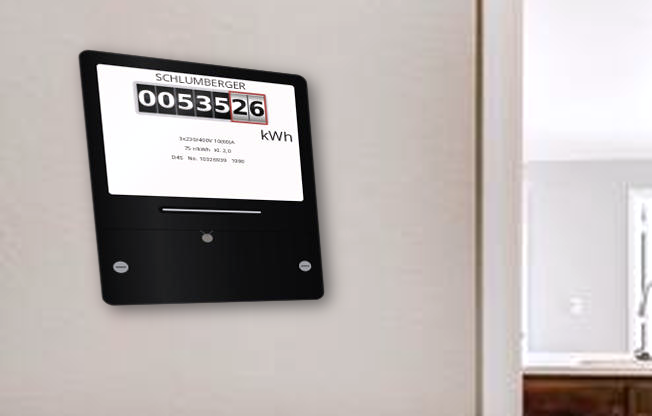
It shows {"value": 535.26, "unit": "kWh"}
